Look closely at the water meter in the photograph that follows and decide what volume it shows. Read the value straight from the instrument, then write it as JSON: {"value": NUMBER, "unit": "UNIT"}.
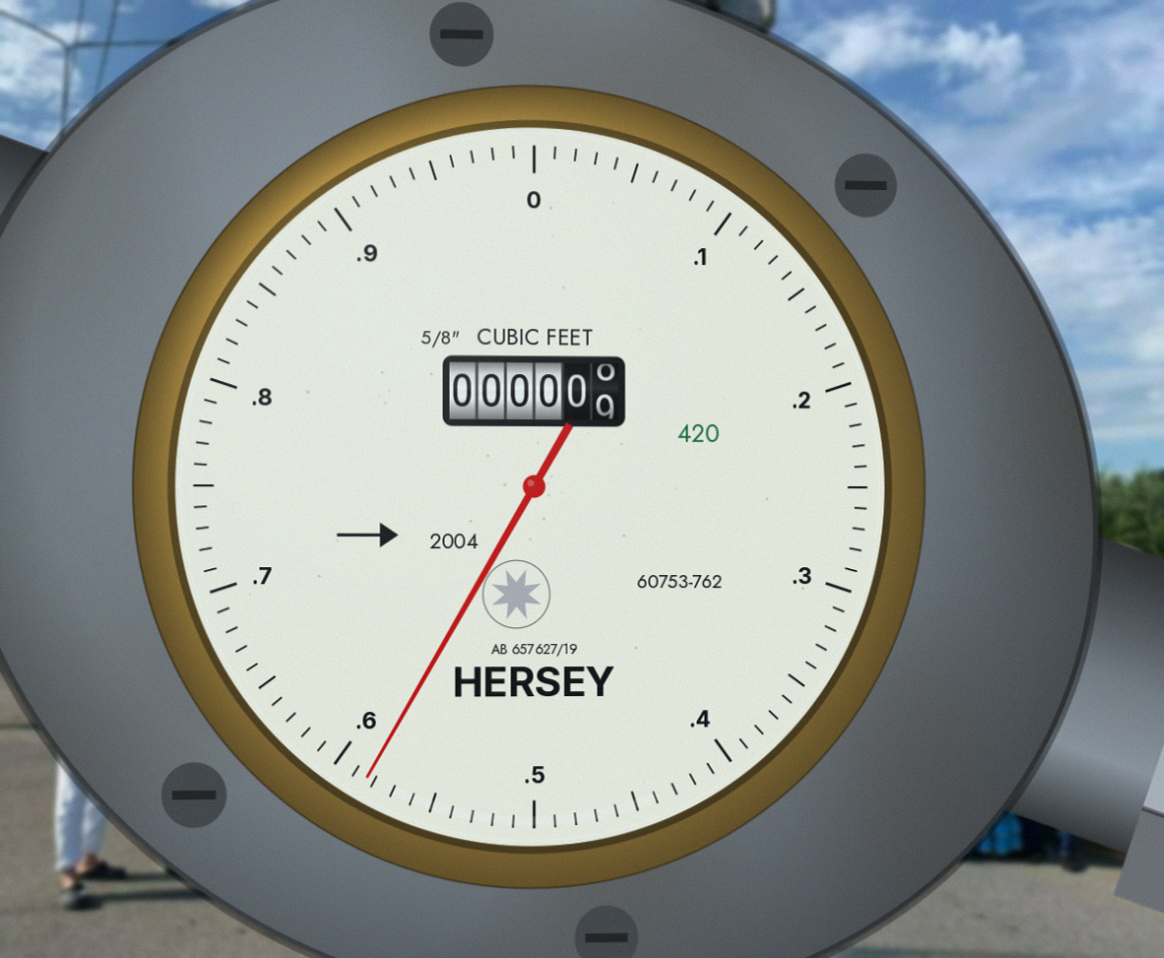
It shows {"value": 8.58, "unit": "ft³"}
